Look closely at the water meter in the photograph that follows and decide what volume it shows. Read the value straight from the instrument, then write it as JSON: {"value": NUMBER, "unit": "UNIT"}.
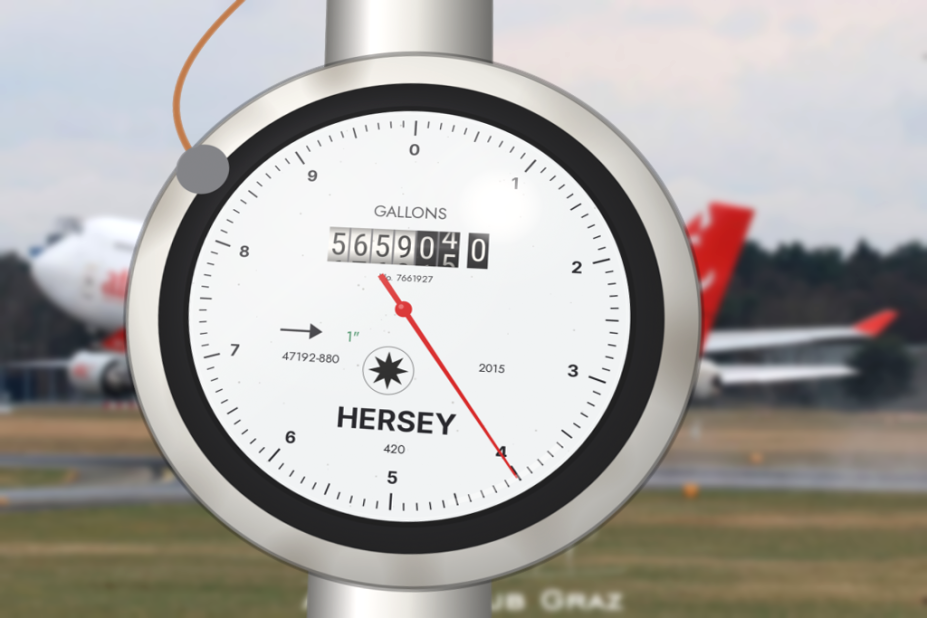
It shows {"value": 5659044.0, "unit": "gal"}
